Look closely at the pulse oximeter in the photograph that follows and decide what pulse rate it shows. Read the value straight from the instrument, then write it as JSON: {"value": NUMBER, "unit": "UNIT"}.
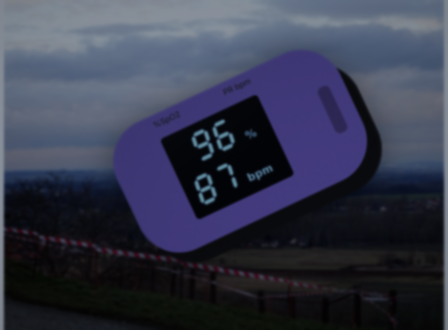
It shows {"value": 87, "unit": "bpm"}
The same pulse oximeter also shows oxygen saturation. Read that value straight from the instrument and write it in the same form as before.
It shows {"value": 96, "unit": "%"}
